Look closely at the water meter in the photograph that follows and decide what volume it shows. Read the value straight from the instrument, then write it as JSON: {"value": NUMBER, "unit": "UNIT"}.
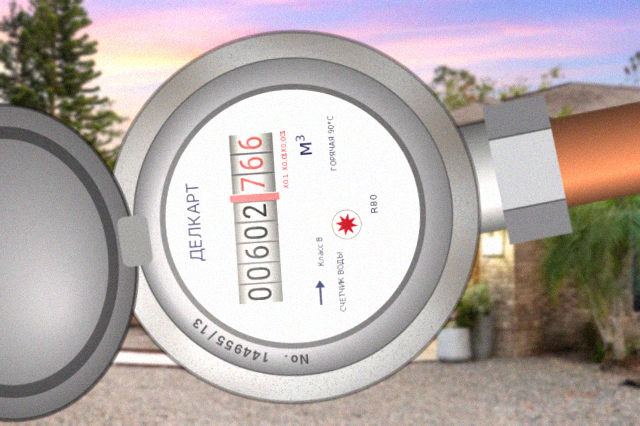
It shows {"value": 602.766, "unit": "m³"}
